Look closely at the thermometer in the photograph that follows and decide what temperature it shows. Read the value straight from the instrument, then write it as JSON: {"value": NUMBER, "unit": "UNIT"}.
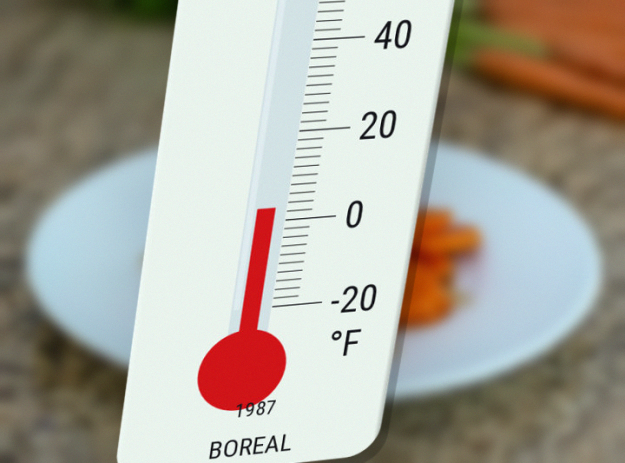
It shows {"value": 3, "unit": "°F"}
